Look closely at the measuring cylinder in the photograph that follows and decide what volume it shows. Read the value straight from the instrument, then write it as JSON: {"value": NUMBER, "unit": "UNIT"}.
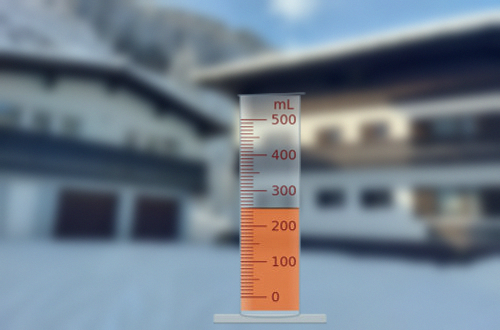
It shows {"value": 250, "unit": "mL"}
